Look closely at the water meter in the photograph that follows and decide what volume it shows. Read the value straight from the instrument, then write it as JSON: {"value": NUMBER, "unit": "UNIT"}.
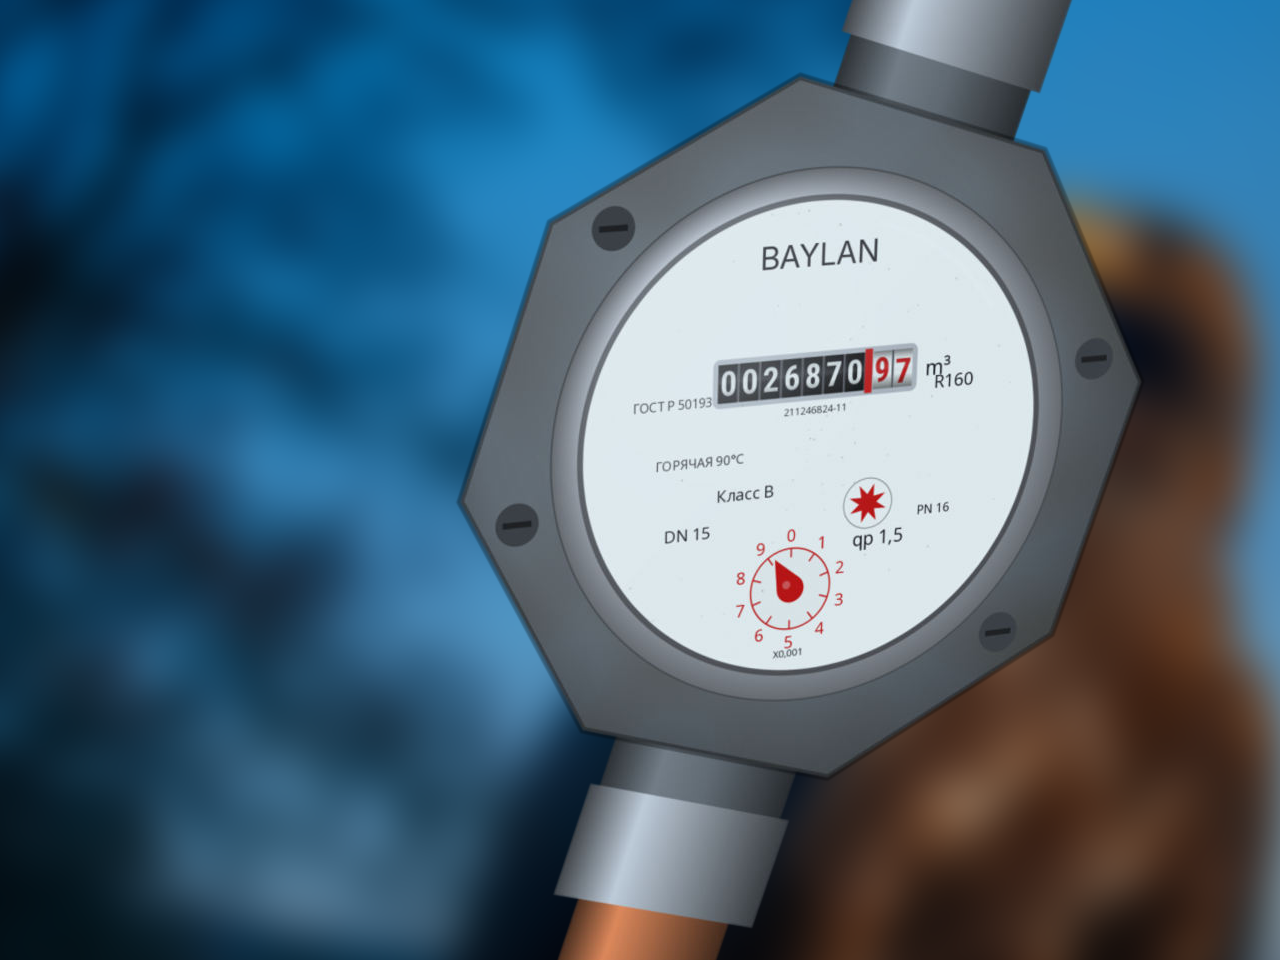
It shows {"value": 26870.969, "unit": "m³"}
